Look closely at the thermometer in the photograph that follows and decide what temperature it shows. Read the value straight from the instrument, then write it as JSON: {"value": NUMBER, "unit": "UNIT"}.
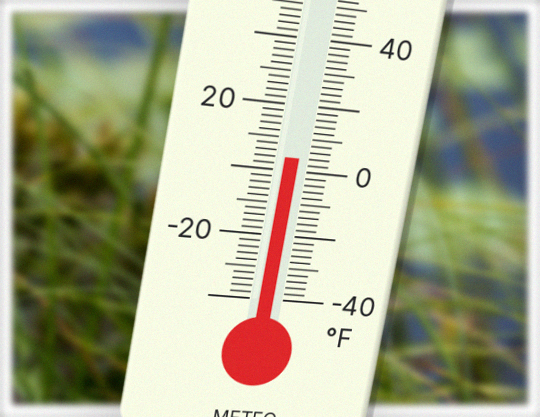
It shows {"value": 4, "unit": "°F"}
